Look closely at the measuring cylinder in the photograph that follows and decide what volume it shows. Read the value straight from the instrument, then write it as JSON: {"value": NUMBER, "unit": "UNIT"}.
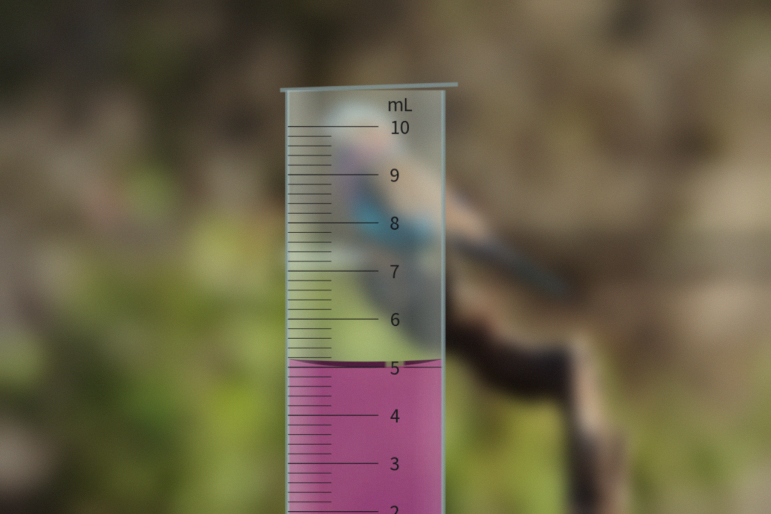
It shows {"value": 5, "unit": "mL"}
